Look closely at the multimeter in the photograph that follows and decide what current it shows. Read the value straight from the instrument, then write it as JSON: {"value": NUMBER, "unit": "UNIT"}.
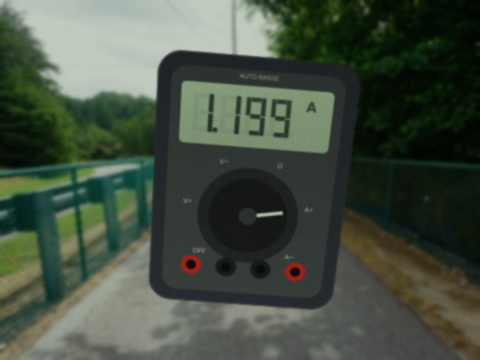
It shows {"value": 1.199, "unit": "A"}
